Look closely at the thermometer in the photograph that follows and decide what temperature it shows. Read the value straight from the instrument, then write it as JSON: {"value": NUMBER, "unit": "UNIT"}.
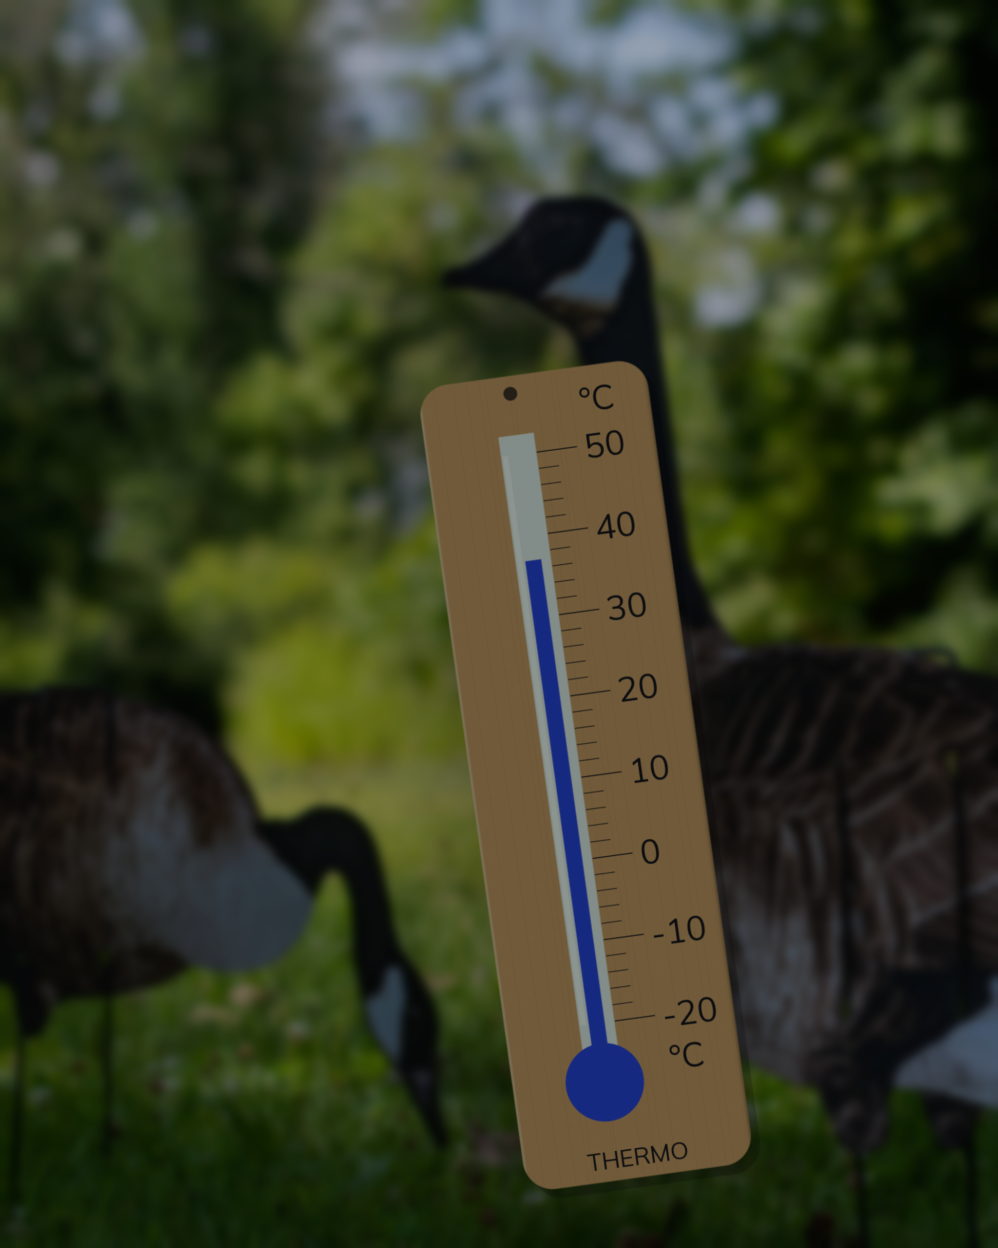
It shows {"value": 37, "unit": "°C"}
